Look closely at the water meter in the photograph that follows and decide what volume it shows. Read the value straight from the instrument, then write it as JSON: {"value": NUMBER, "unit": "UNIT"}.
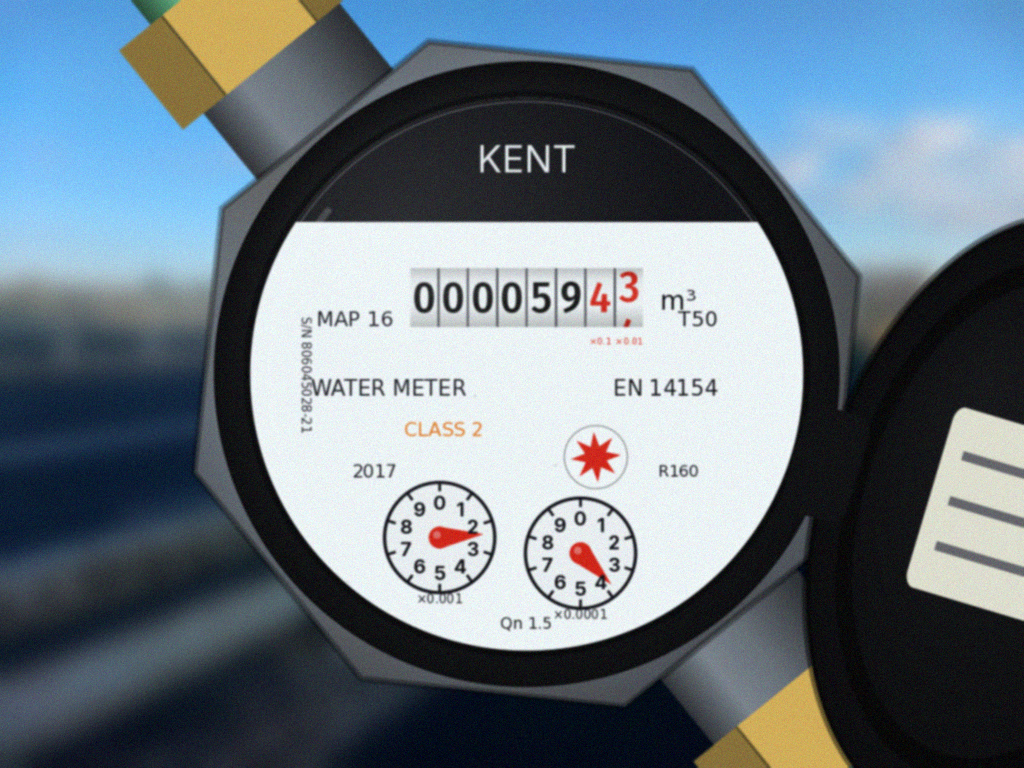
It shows {"value": 59.4323, "unit": "m³"}
